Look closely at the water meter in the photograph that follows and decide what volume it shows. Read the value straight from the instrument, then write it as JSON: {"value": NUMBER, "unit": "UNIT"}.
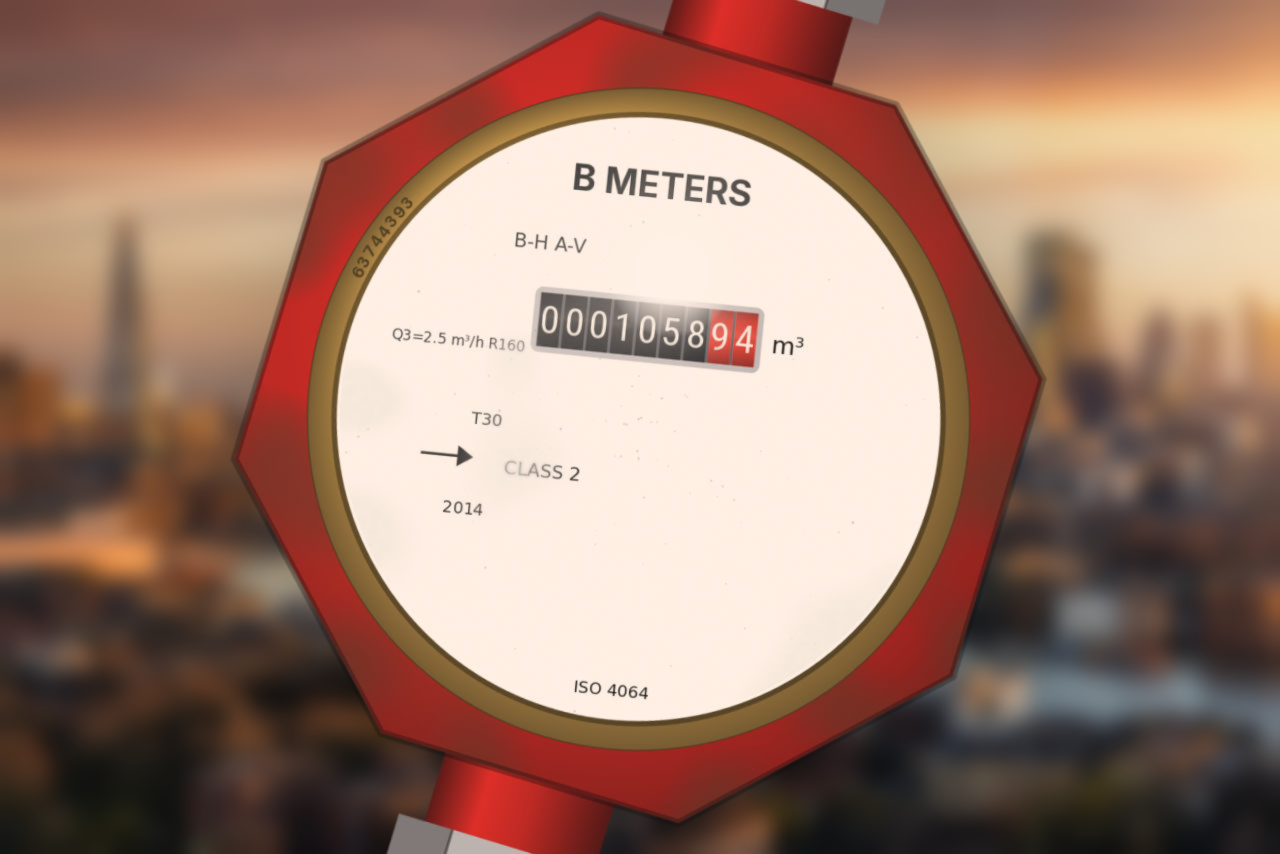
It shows {"value": 1058.94, "unit": "m³"}
